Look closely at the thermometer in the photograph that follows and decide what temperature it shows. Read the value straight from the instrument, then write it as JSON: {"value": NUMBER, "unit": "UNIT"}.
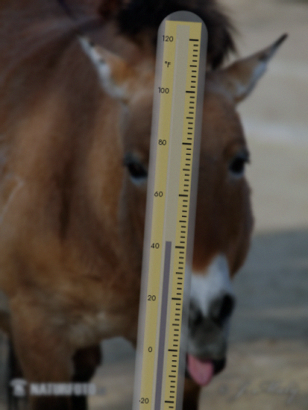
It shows {"value": 42, "unit": "°F"}
